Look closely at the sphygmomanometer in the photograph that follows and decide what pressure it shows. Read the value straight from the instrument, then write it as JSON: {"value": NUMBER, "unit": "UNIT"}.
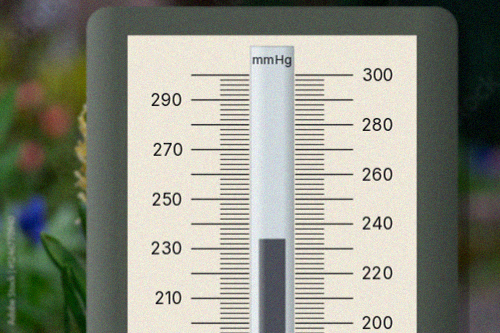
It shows {"value": 234, "unit": "mmHg"}
